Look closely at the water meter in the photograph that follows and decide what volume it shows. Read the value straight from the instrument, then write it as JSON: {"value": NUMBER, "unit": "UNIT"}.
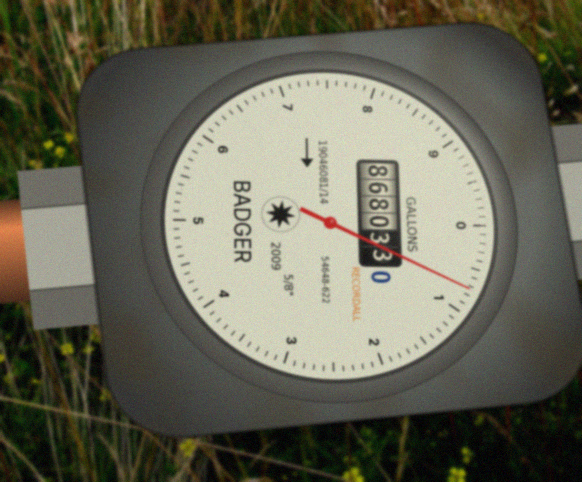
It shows {"value": 8680330.7, "unit": "gal"}
